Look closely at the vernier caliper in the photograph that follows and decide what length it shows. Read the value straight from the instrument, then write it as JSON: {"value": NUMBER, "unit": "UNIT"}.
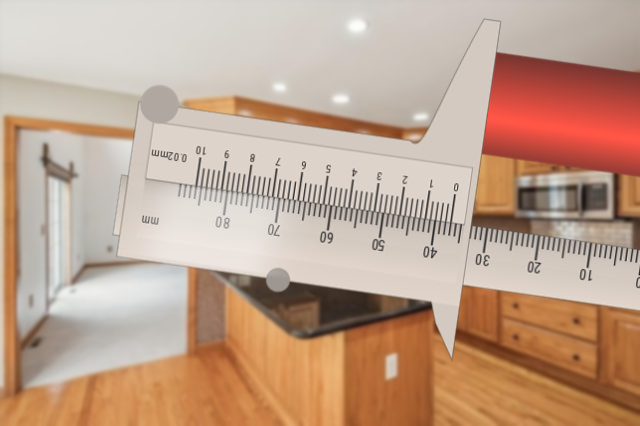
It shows {"value": 37.0, "unit": "mm"}
